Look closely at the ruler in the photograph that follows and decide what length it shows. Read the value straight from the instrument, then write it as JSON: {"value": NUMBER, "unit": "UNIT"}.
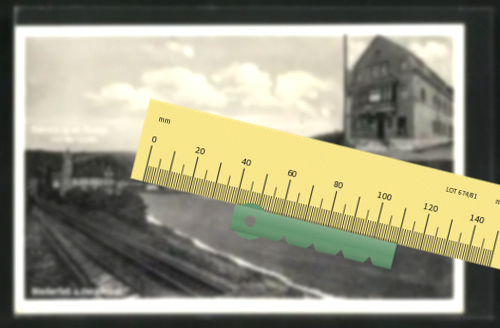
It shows {"value": 70, "unit": "mm"}
